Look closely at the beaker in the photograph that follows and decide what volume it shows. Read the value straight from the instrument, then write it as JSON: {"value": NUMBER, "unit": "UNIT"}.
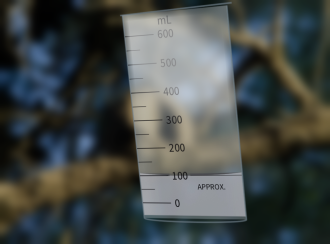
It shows {"value": 100, "unit": "mL"}
